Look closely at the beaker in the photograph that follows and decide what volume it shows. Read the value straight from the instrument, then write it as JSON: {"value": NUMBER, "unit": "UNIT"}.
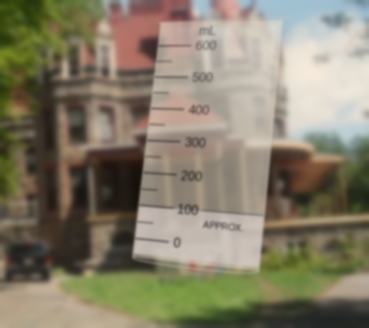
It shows {"value": 100, "unit": "mL"}
